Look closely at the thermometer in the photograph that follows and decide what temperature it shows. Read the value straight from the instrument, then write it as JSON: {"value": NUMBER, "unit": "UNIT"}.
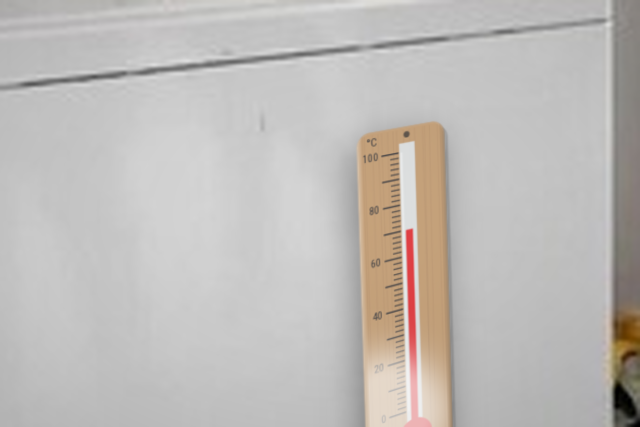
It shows {"value": 70, "unit": "°C"}
